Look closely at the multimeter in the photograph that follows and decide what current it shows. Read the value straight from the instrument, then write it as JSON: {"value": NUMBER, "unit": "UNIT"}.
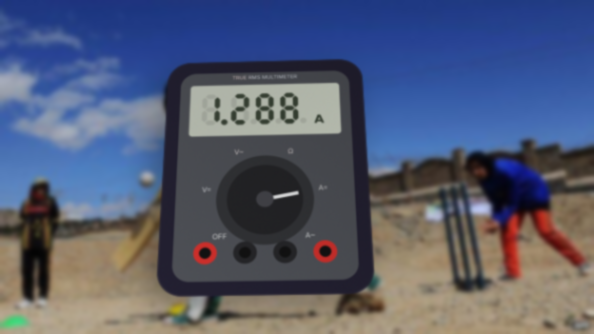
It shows {"value": 1.288, "unit": "A"}
